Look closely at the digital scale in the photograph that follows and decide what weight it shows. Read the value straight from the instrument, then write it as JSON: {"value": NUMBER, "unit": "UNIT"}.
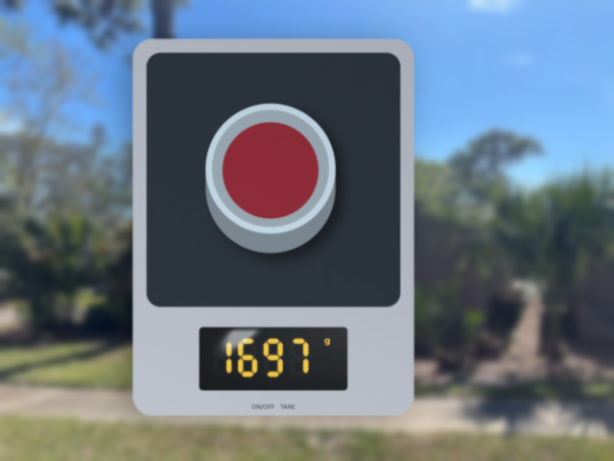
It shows {"value": 1697, "unit": "g"}
